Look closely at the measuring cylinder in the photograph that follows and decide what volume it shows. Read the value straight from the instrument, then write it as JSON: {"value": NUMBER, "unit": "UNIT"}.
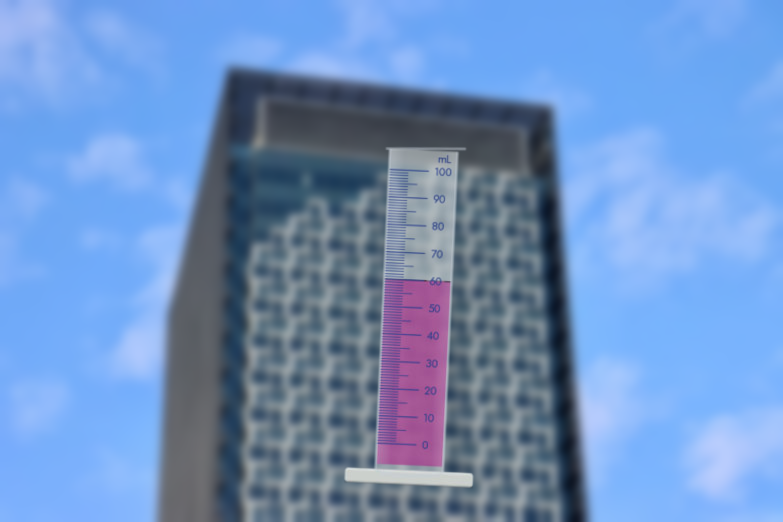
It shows {"value": 60, "unit": "mL"}
